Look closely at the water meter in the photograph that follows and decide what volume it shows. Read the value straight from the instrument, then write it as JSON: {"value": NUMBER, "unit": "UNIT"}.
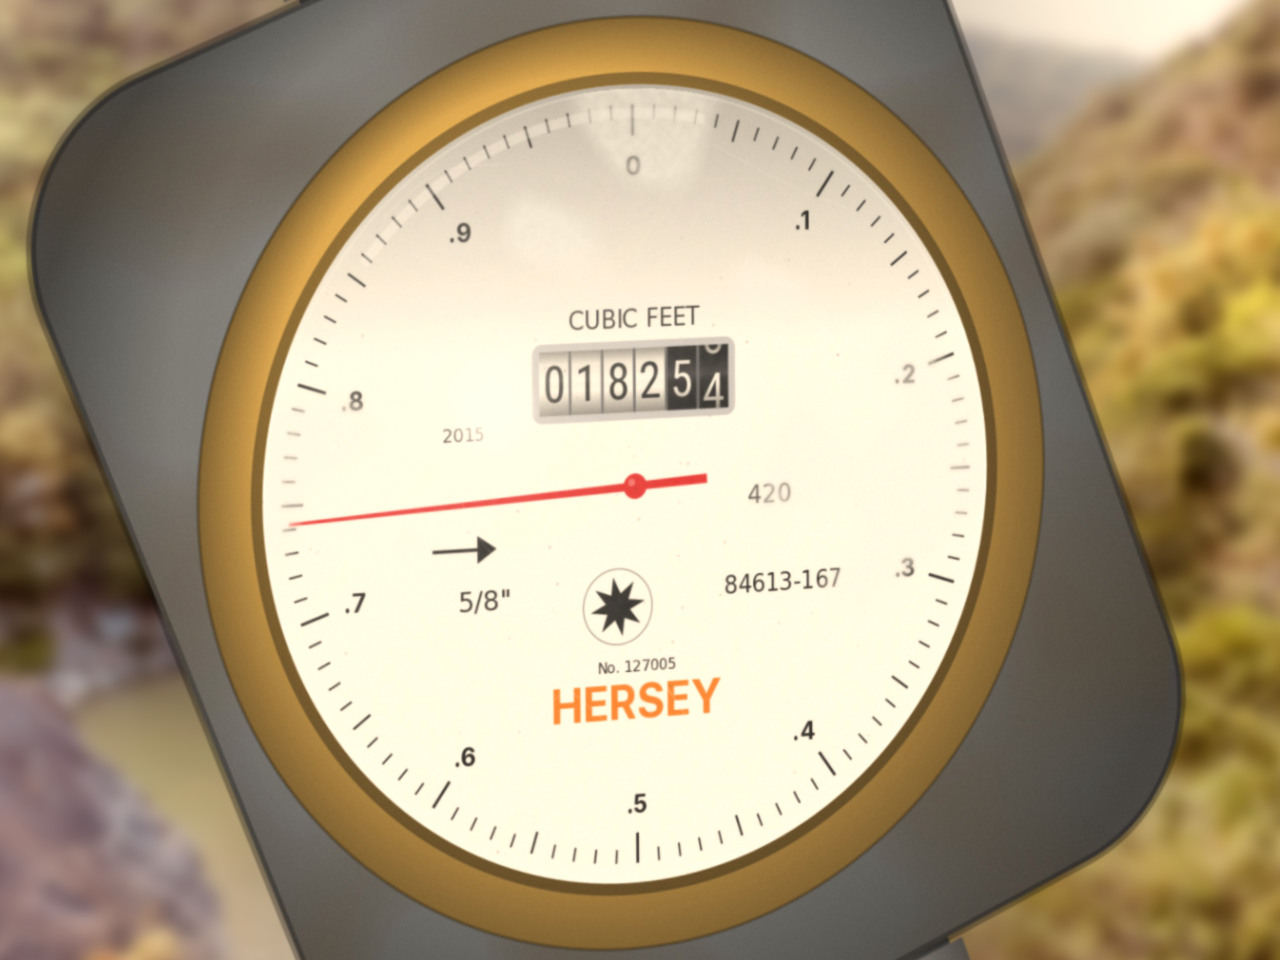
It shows {"value": 18253.74, "unit": "ft³"}
